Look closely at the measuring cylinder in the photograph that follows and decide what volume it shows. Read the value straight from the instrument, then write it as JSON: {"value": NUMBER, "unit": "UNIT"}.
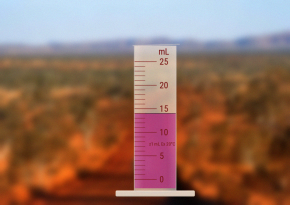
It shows {"value": 14, "unit": "mL"}
